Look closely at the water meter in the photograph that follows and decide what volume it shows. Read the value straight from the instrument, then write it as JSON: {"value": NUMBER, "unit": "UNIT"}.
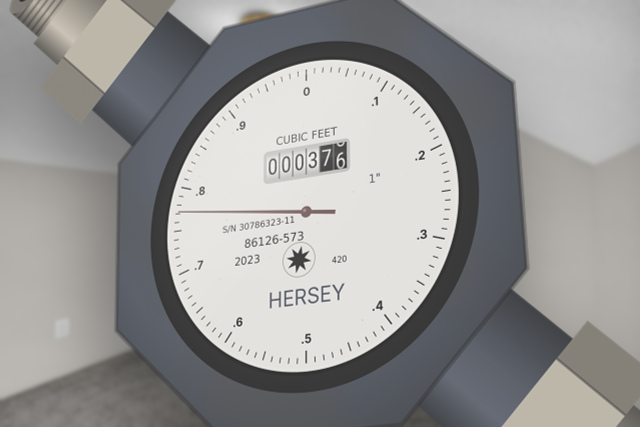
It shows {"value": 375.77, "unit": "ft³"}
